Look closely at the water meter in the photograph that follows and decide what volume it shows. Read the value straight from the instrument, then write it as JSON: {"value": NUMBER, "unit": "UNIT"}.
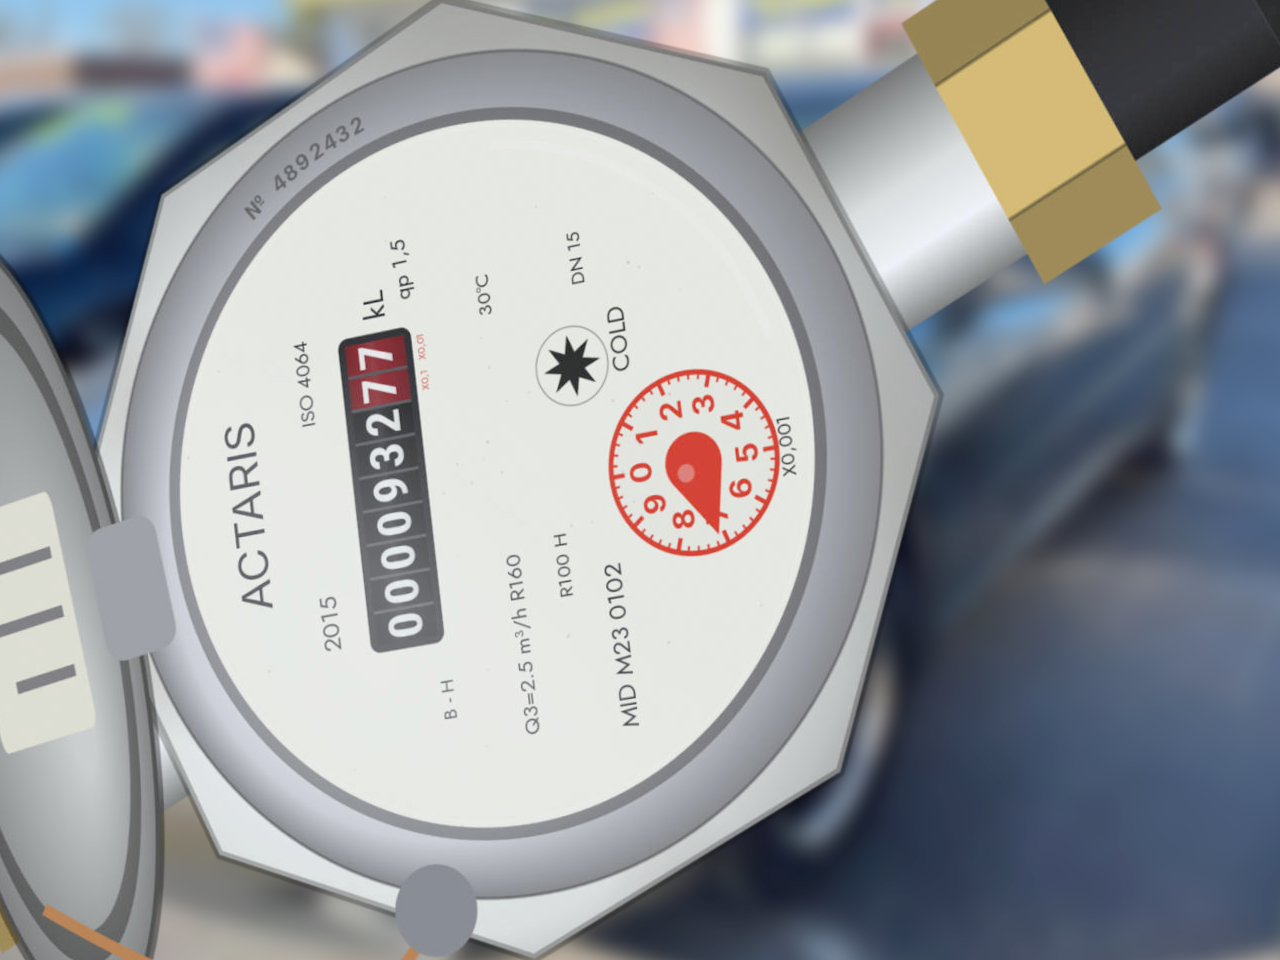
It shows {"value": 932.777, "unit": "kL"}
